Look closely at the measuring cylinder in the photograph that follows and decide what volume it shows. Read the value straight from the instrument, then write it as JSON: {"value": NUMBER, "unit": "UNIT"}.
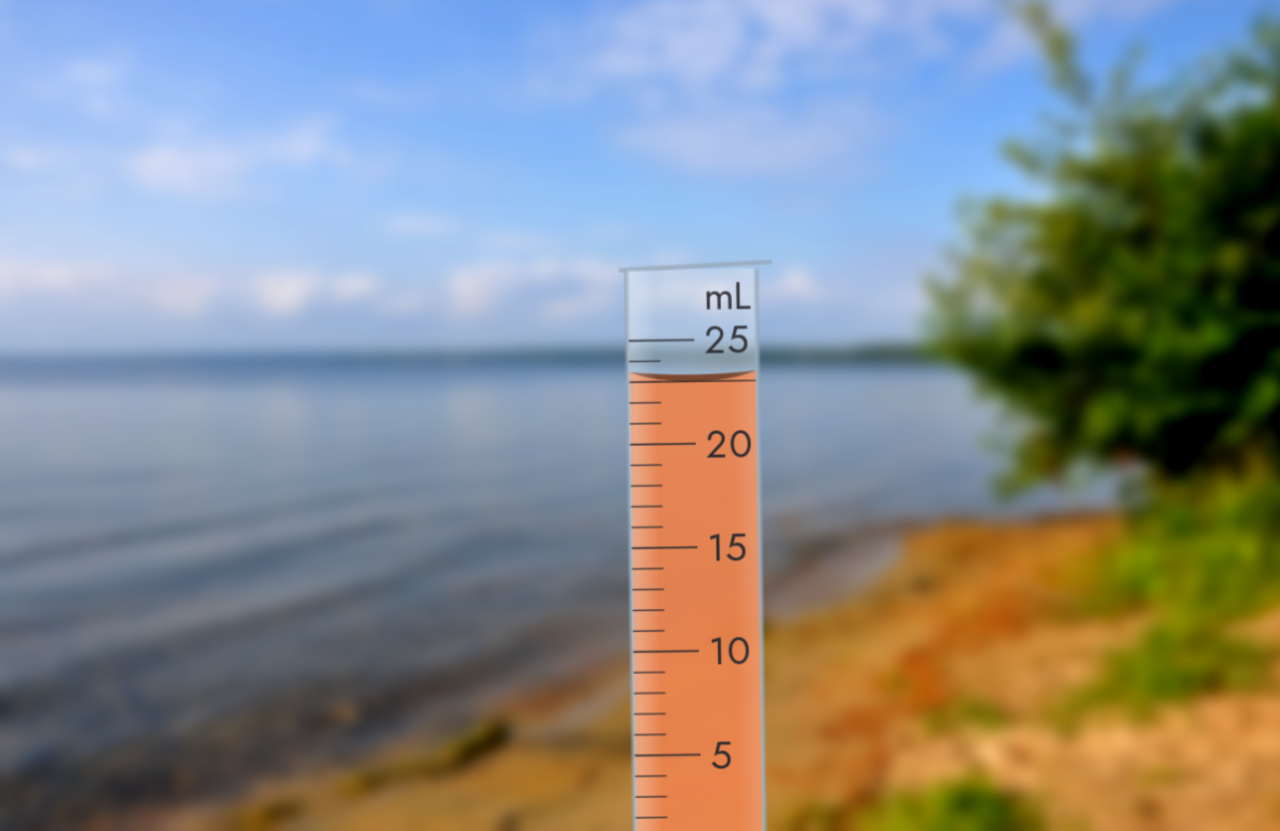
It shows {"value": 23, "unit": "mL"}
